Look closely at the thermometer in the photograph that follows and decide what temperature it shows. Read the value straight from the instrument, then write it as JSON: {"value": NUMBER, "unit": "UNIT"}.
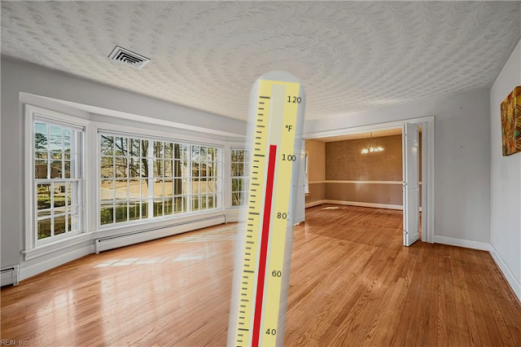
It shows {"value": 104, "unit": "°F"}
